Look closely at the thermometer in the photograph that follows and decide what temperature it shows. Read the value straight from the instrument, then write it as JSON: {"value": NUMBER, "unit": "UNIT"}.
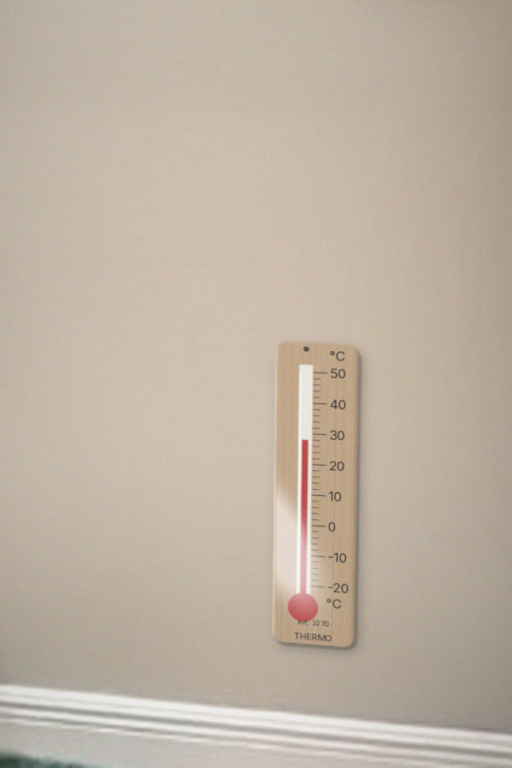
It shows {"value": 28, "unit": "°C"}
